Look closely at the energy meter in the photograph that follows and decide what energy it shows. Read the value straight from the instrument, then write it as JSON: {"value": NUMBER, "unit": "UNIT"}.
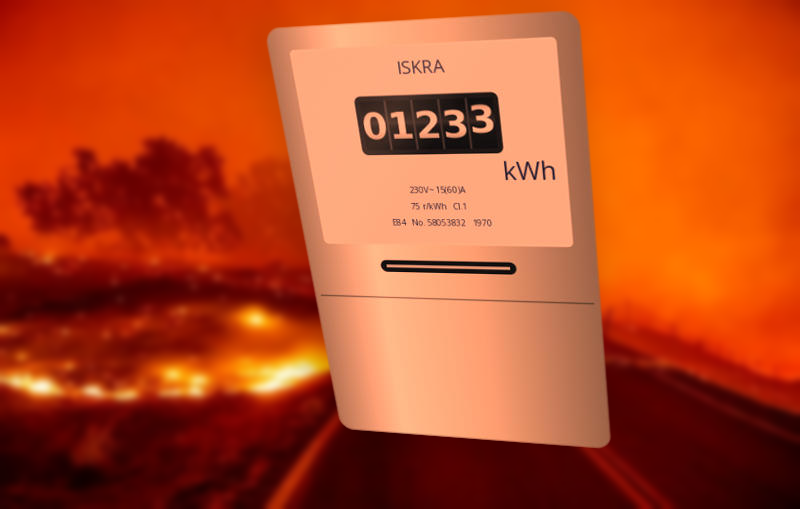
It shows {"value": 1233, "unit": "kWh"}
